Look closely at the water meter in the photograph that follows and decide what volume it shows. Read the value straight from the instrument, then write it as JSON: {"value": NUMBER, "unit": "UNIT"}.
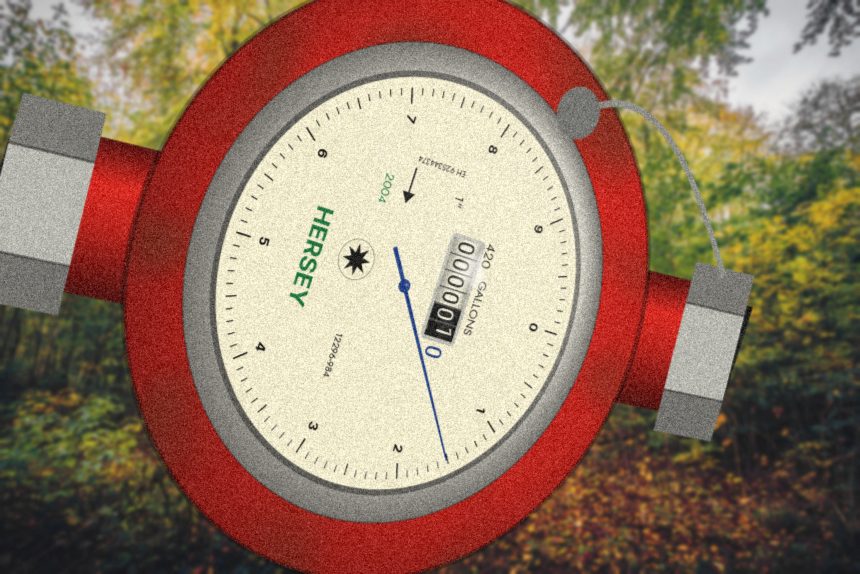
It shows {"value": 11.5, "unit": "gal"}
